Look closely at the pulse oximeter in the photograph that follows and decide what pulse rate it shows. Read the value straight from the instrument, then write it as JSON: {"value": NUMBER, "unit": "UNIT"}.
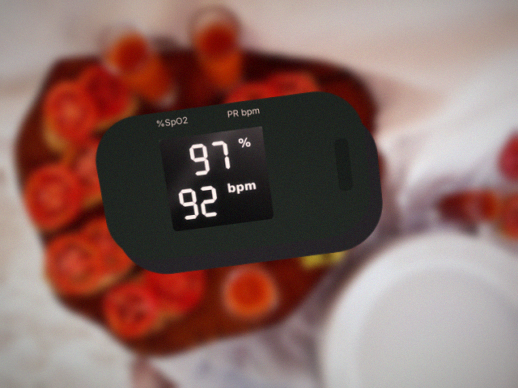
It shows {"value": 92, "unit": "bpm"}
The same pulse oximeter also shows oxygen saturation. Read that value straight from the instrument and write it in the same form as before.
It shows {"value": 97, "unit": "%"}
